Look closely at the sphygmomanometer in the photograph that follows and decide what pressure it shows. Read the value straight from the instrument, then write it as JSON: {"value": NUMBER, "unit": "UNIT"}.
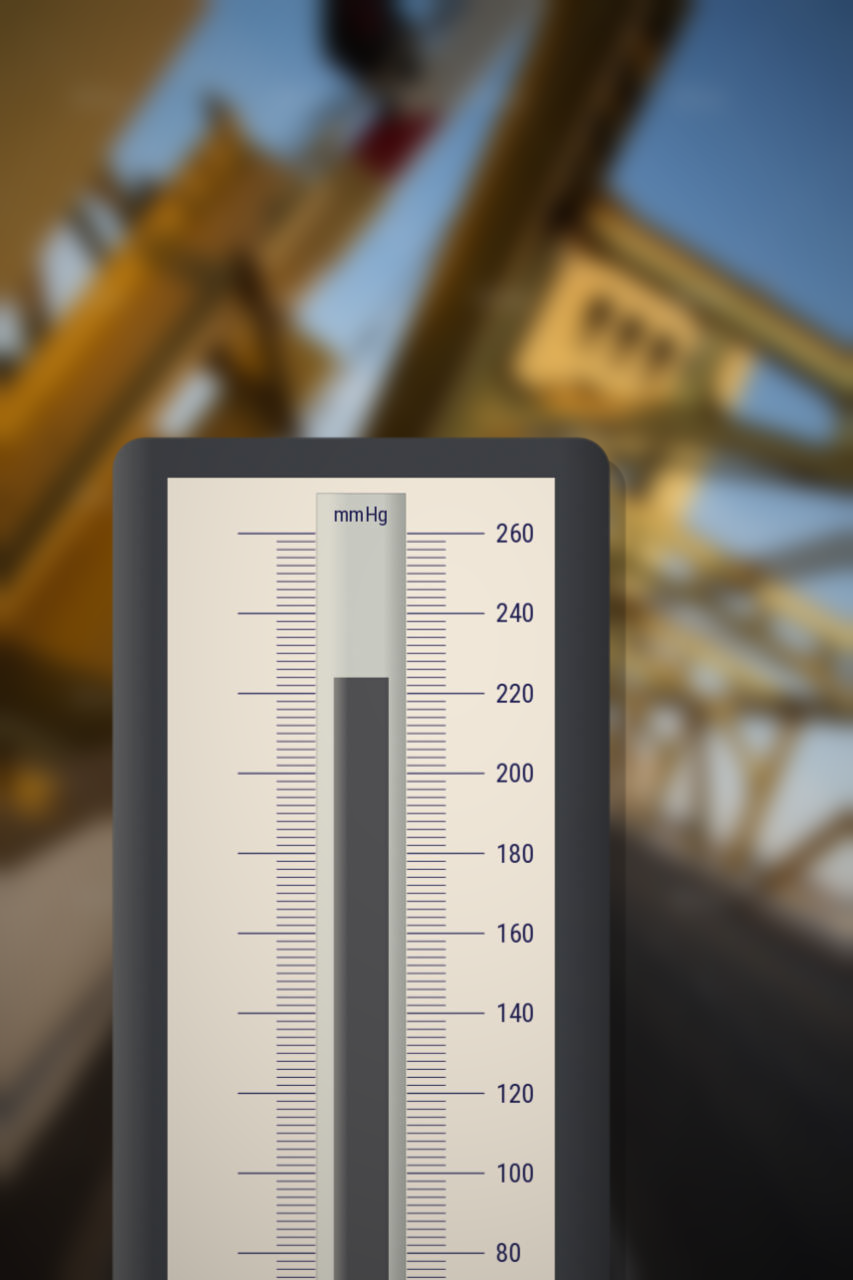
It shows {"value": 224, "unit": "mmHg"}
